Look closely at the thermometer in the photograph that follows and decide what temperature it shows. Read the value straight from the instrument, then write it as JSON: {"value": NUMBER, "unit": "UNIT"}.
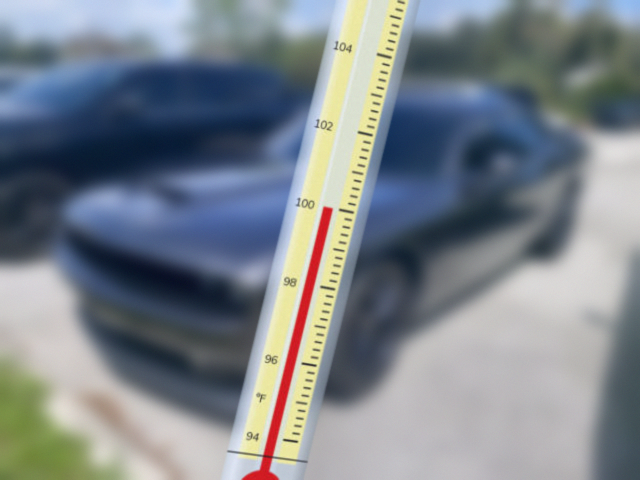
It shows {"value": 100, "unit": "°F"}
